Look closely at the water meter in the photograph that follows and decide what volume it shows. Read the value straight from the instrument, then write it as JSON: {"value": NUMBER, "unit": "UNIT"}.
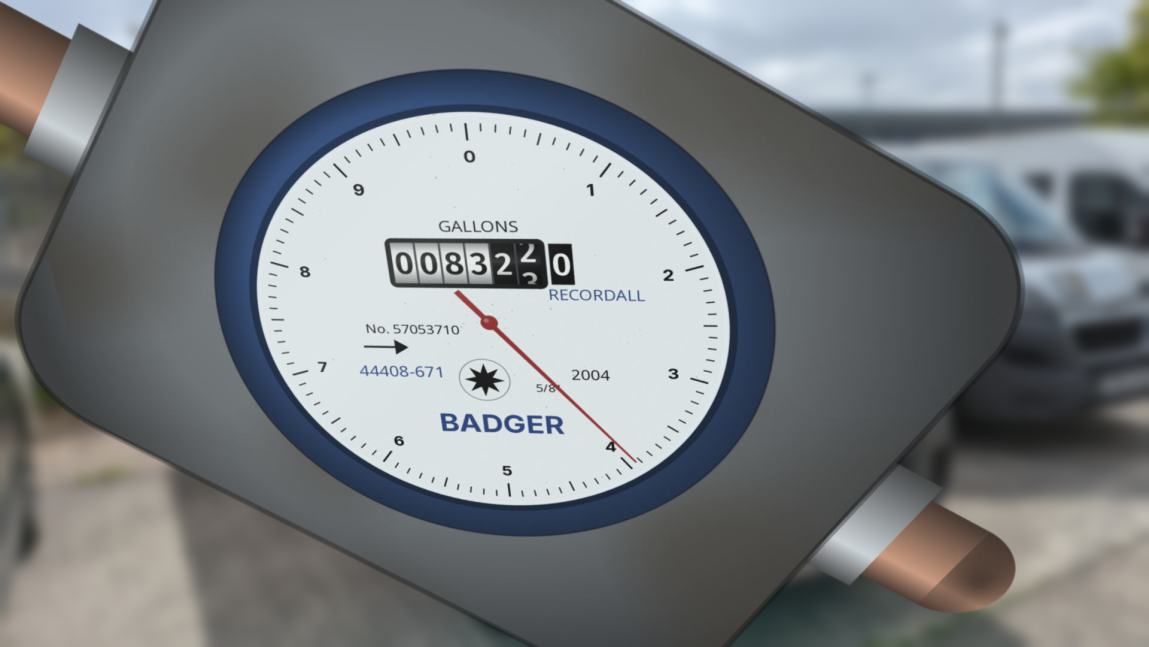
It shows {"value": 83223.9, "unit": "gal"}
